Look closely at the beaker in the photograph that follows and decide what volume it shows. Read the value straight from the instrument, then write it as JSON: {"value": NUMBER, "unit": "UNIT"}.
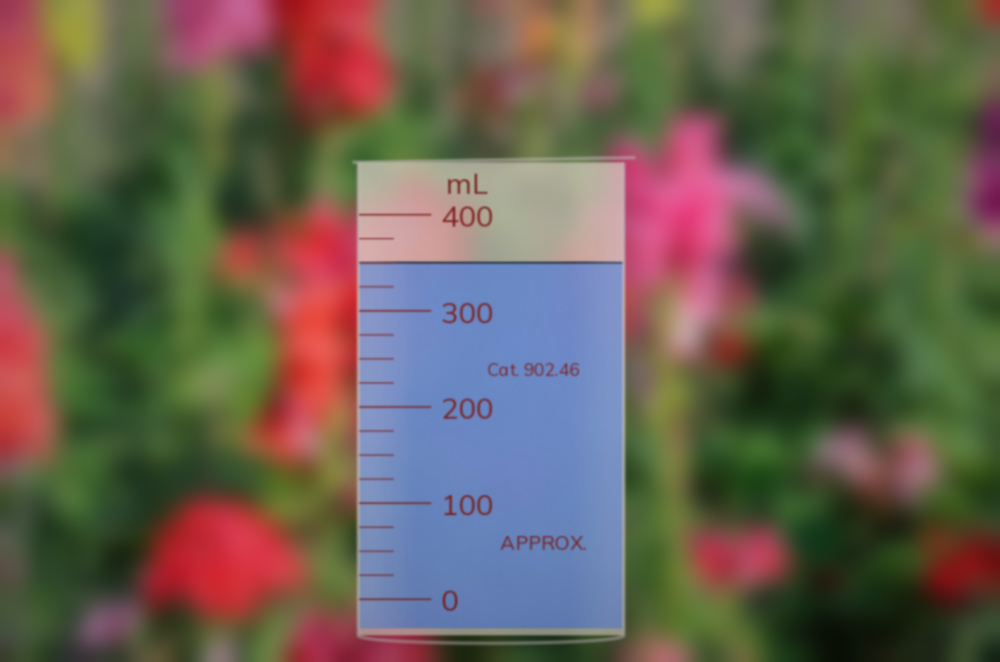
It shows {"value": 350, "unit": "mL"}
